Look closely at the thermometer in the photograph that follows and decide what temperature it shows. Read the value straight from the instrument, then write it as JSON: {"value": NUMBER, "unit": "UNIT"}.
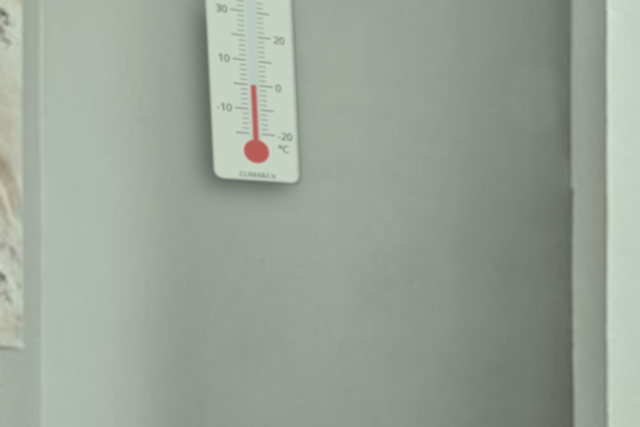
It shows {"value": 0, "unit": "°C"}
